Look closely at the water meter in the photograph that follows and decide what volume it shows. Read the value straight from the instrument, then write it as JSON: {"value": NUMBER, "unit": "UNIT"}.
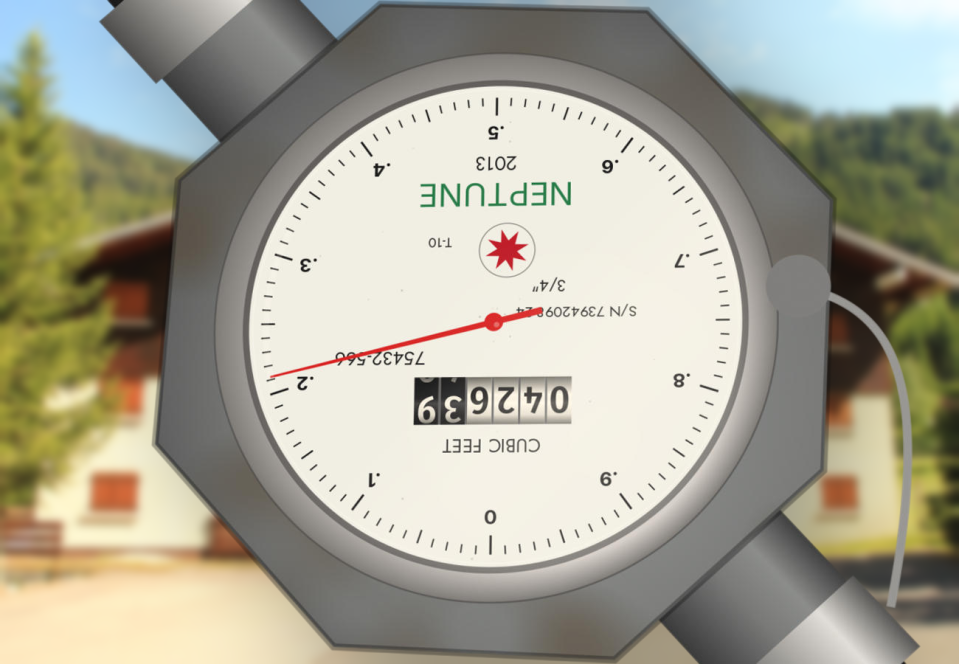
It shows {"value": 42639.21, "unit": "ft³"}
